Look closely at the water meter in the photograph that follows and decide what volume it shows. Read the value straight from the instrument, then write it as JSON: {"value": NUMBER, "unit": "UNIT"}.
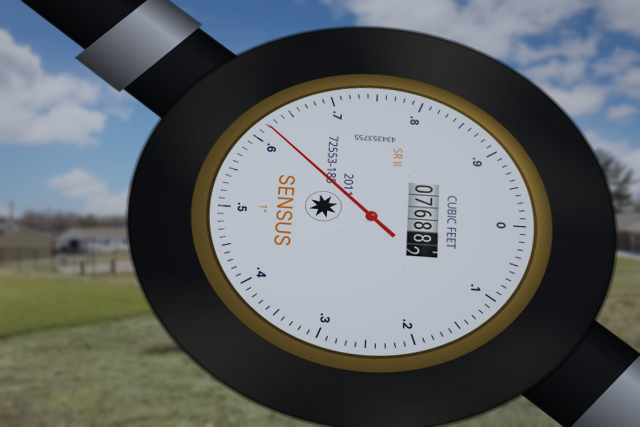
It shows {"value": 76881.62, "unit": "ft³"}
